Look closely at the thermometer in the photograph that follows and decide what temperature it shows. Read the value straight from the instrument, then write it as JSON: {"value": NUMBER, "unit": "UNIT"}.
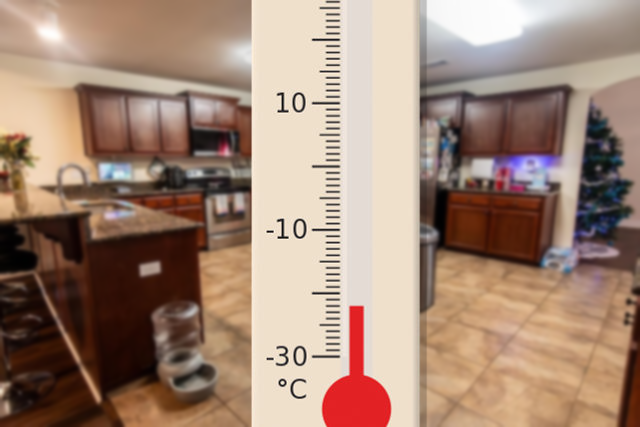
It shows {"value": -22, "unit": "°C"}
